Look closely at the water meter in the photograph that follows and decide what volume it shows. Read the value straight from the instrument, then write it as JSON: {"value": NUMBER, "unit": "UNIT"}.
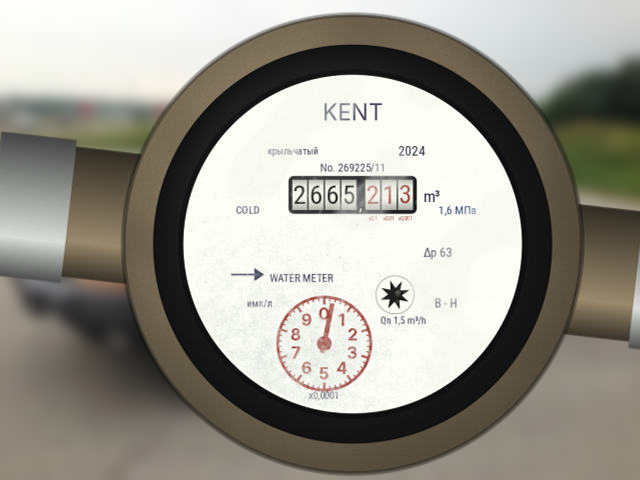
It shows {"value": 2665.2130, "unit": "m³"}
